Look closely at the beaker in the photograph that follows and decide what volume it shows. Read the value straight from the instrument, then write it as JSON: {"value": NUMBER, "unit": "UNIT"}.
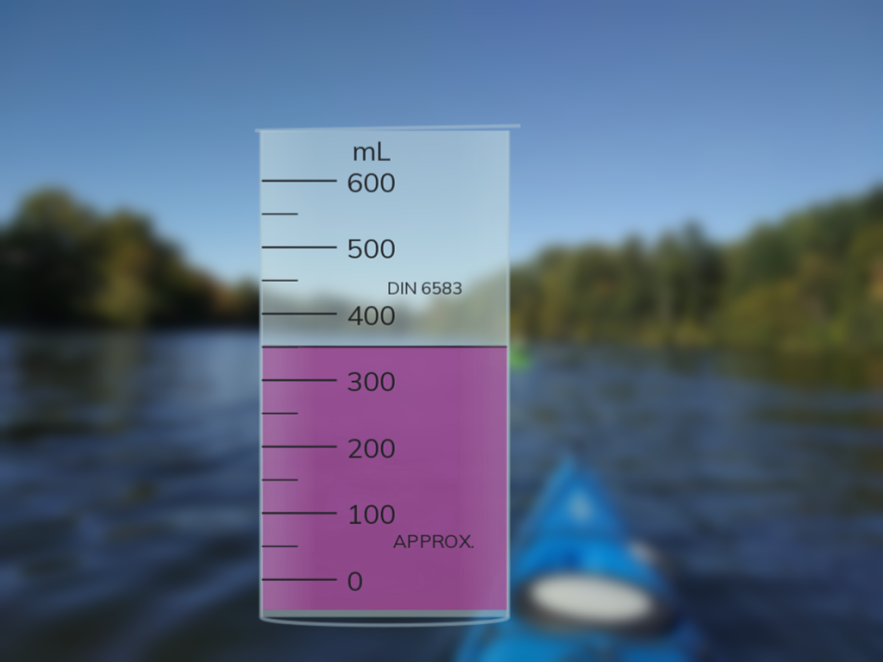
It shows {"value": 350, "unit": "mL"}
